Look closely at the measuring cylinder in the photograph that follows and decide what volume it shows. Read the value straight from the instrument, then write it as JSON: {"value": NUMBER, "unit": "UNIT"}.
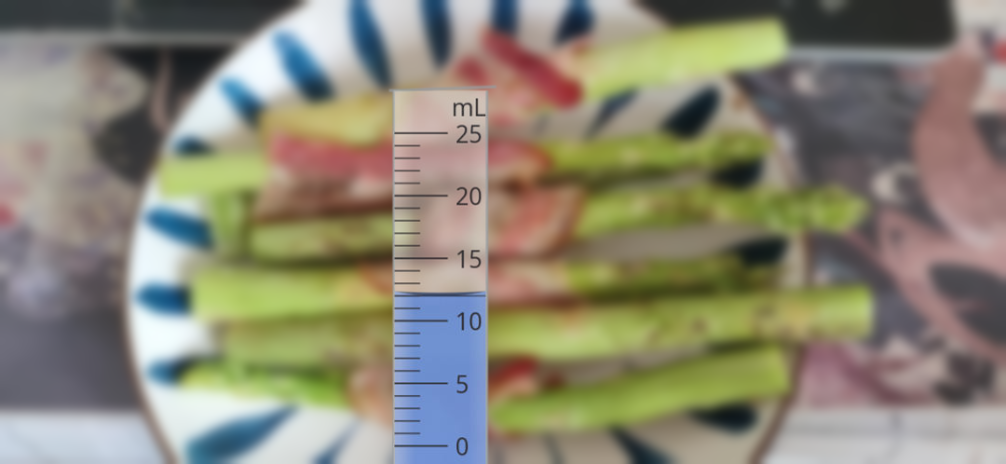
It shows {"value": 12, "unit": "mL"}
